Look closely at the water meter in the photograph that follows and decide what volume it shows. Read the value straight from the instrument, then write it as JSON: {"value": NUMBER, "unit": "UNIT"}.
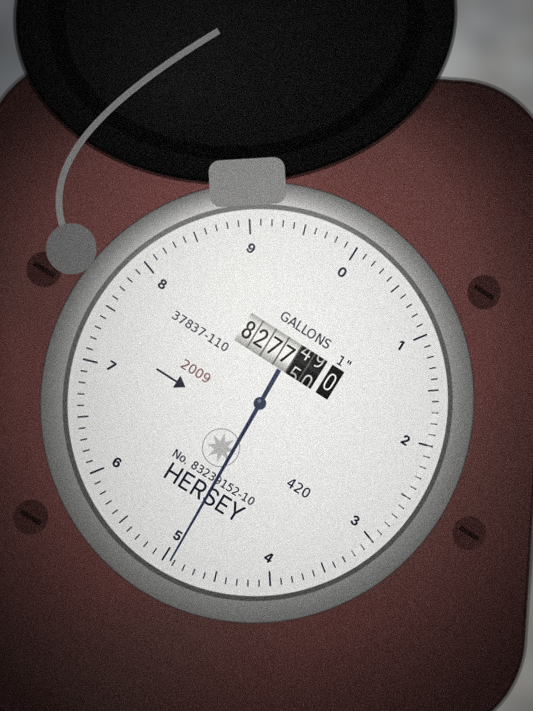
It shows {"value": 8277494.9, "unit": "gal"}
